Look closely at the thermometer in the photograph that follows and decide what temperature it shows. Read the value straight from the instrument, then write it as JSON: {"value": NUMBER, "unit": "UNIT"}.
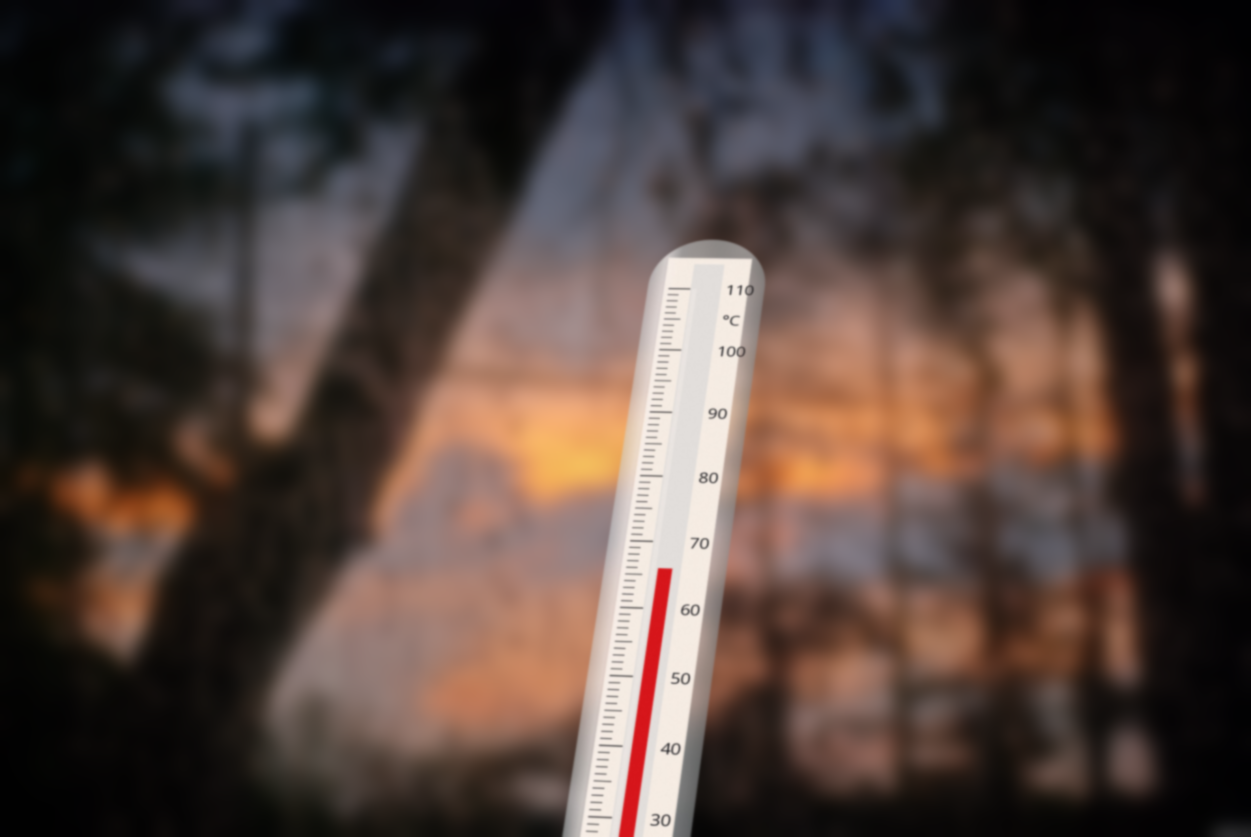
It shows {"value": 66, "unit": "°C"}
